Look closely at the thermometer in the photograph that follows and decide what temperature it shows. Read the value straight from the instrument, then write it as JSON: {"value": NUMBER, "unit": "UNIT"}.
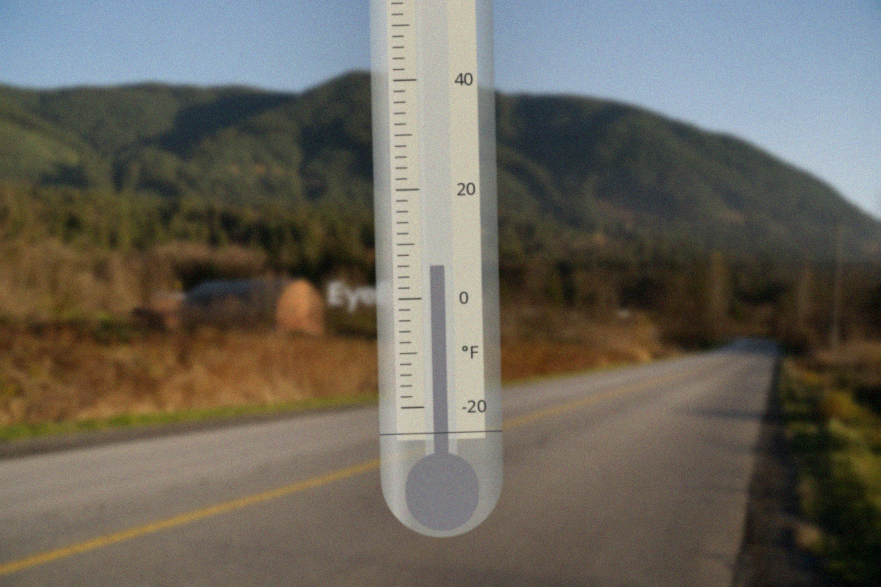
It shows {"value": 6, "unit": "°F"}
